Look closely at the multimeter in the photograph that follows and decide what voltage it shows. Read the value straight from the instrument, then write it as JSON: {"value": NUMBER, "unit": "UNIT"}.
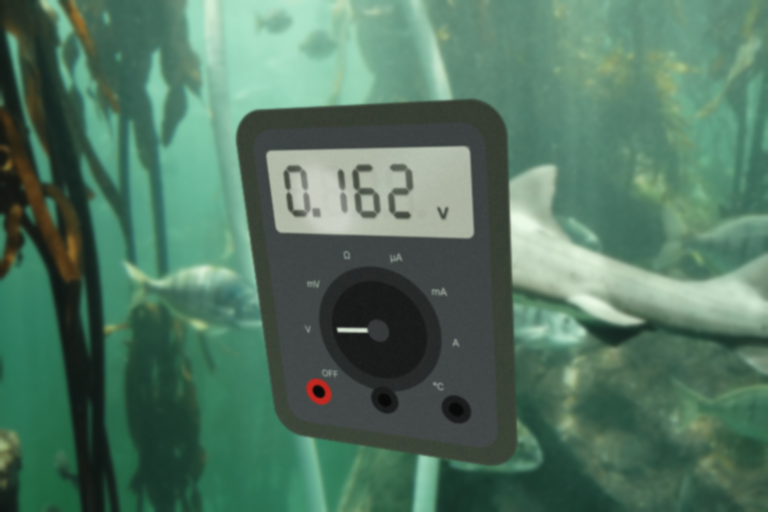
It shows {"value": 0.162, "unit": "V"}
